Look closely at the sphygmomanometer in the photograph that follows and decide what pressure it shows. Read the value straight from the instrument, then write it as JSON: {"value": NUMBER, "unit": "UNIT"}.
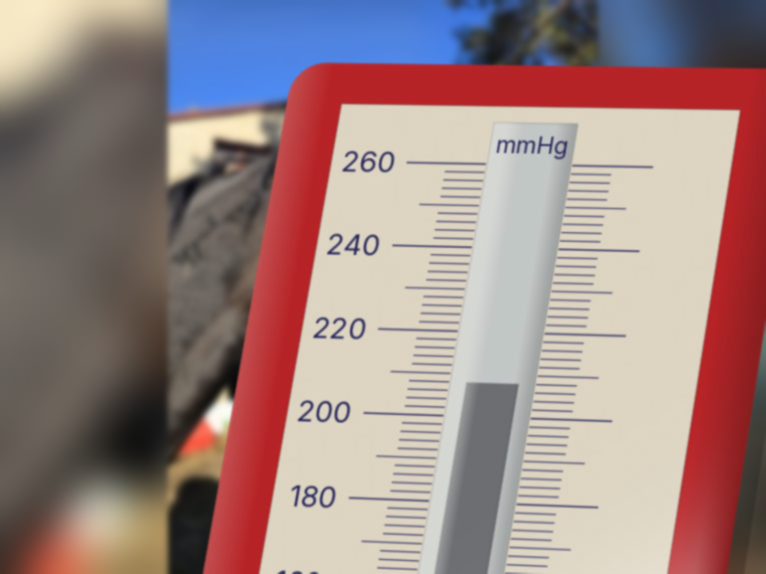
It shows {"value": 208, "unit": "mmHg"}
